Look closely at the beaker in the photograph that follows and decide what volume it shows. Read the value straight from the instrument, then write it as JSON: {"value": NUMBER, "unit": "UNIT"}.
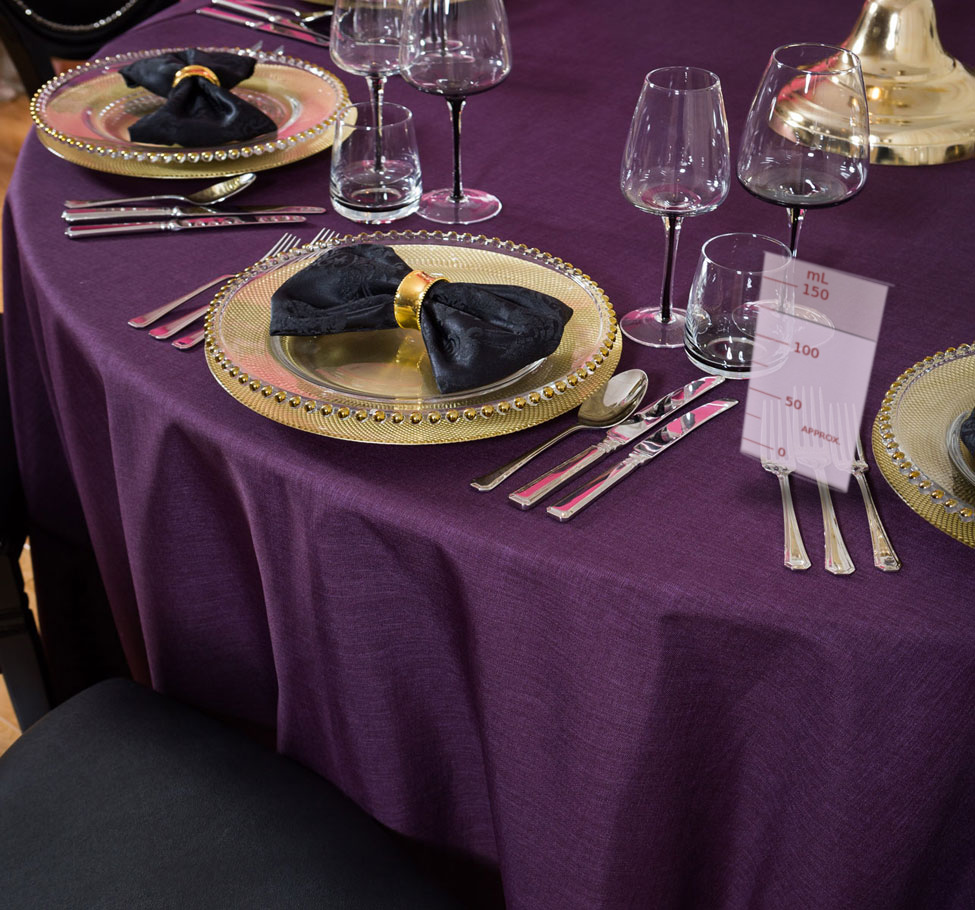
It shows {"value": 125, "unit": "mL"}
